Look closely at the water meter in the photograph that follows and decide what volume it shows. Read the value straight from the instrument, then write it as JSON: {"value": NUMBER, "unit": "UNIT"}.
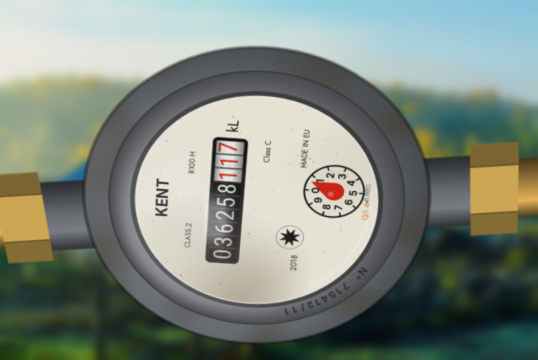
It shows {"value": 36258.1170, "unit": "kL"}
